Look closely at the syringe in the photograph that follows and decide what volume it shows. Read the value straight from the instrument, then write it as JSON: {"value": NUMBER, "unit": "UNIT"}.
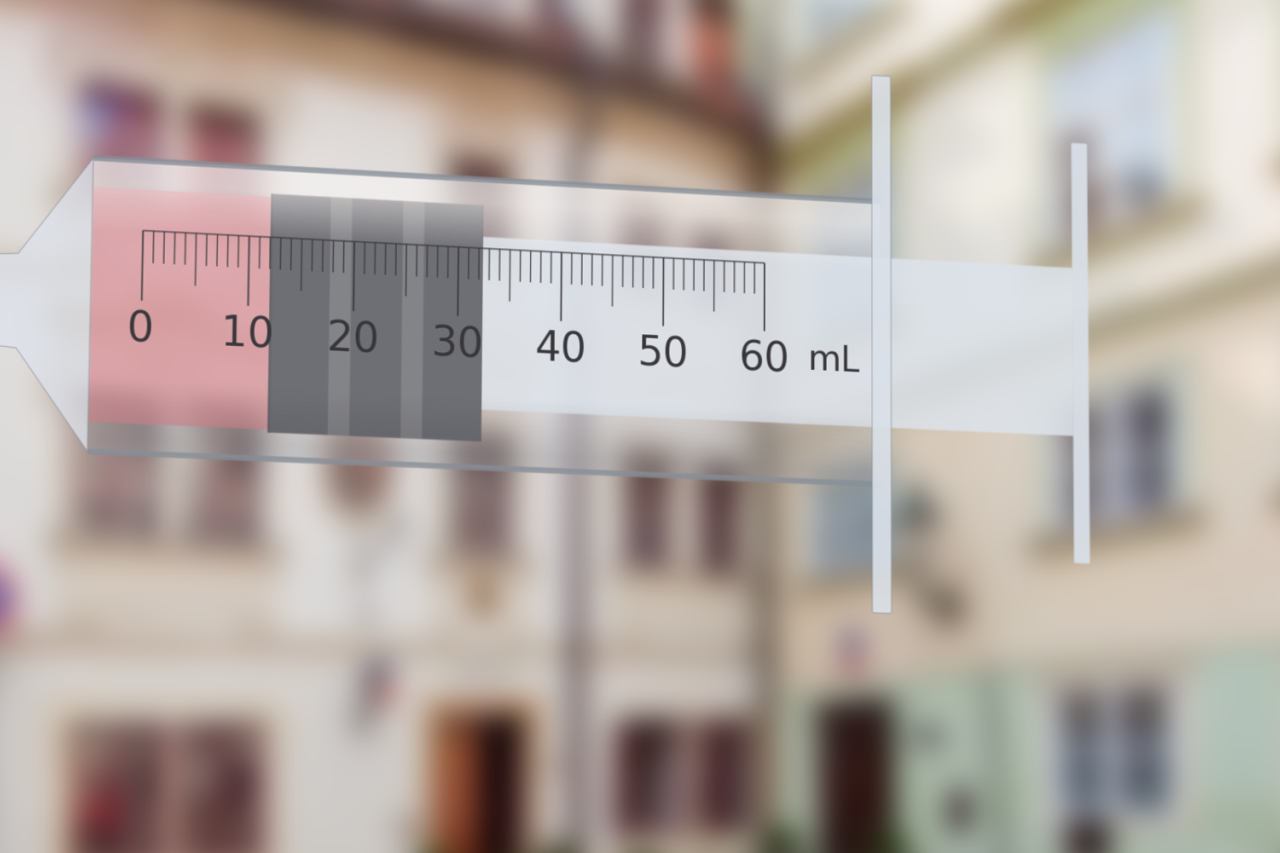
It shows {"value": 12, "unit": "mL"}
